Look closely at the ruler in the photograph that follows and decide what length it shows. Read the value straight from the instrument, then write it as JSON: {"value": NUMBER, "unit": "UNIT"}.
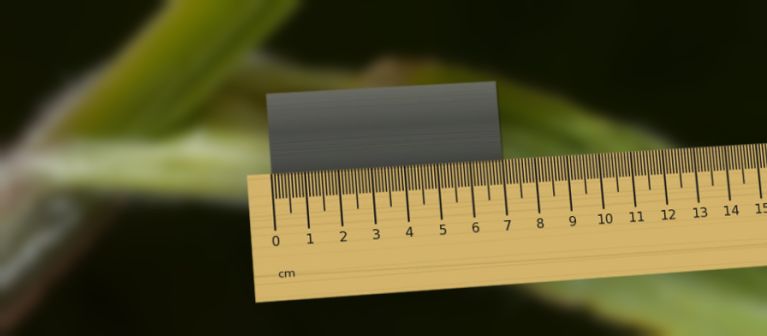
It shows {"value": 7, "unit": "cm"}
